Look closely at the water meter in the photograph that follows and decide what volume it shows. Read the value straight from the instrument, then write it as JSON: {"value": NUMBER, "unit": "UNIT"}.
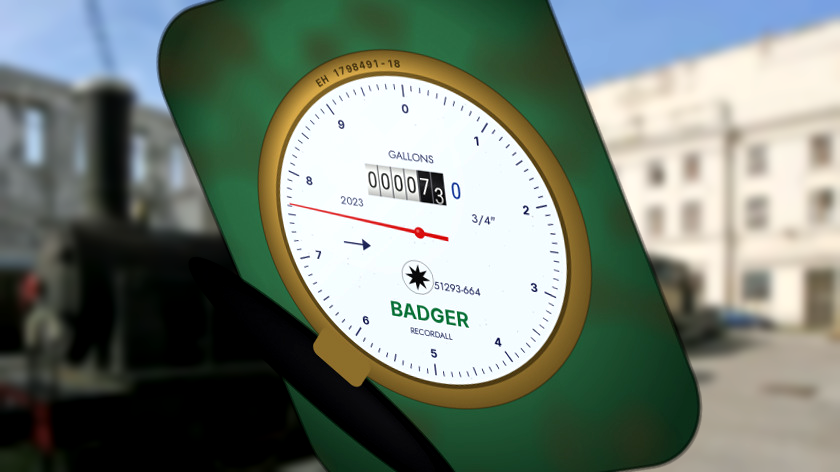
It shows {"value": 727.6, "unit": "gal"}
